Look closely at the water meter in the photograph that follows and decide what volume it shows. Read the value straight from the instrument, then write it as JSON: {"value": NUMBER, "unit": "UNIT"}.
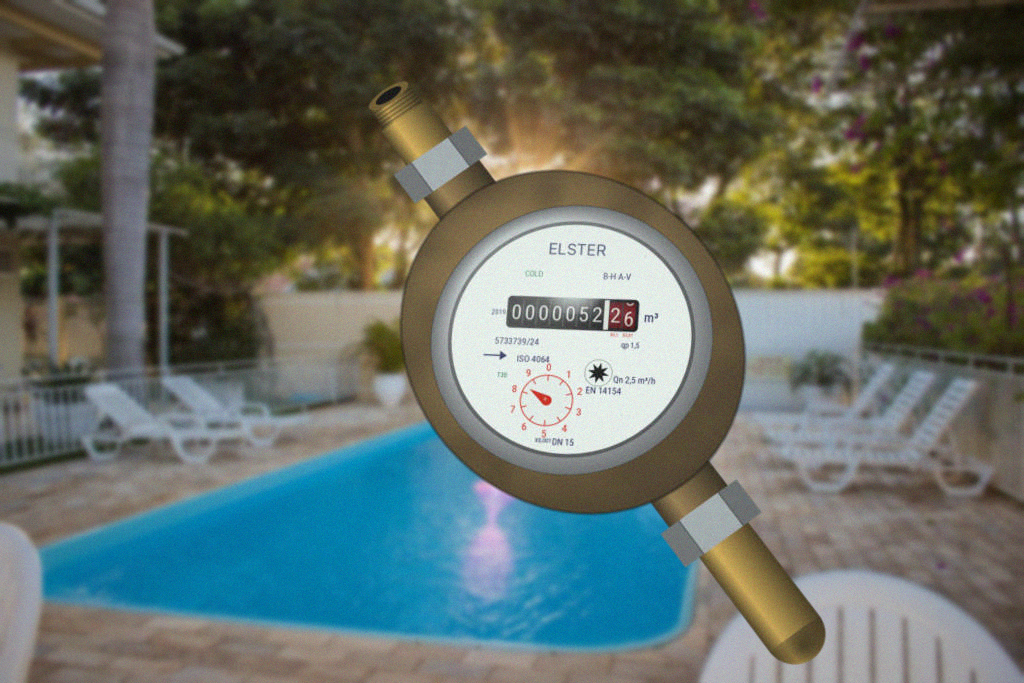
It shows {"value": 52.258, "unit": "m³"}
